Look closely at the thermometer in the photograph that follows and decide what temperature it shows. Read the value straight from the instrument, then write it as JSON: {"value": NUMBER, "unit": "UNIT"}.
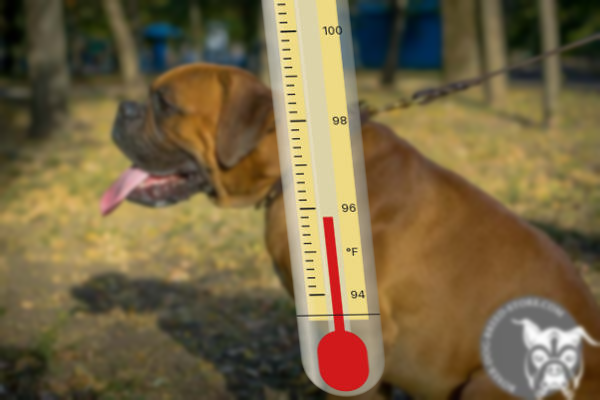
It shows {"value": 95.8, "unit": "°F"}
